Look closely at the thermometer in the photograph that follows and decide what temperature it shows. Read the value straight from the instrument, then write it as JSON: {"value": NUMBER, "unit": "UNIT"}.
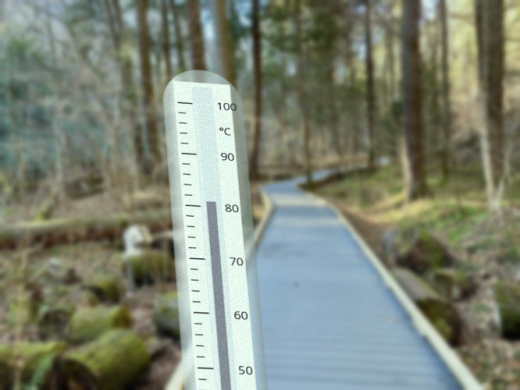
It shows {"value": 81, "unit": "°C"}
